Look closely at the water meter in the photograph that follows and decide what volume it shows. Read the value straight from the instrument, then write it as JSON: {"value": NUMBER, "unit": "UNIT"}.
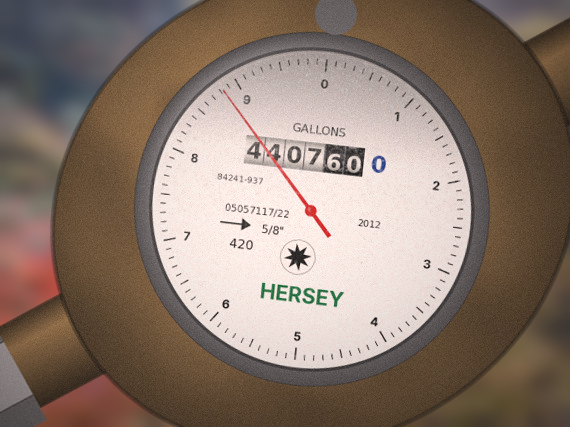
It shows {"value": 4407598.8, "unit": "gal"}
